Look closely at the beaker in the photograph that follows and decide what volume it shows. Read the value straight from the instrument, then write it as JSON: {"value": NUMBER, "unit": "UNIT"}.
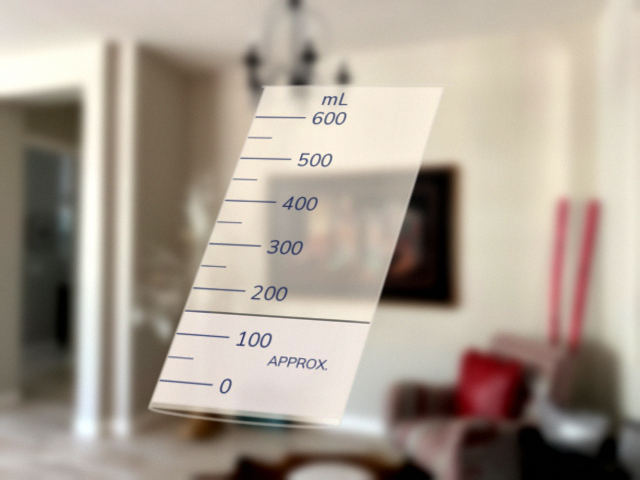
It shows {"value": 150, "unit": "mL"}
